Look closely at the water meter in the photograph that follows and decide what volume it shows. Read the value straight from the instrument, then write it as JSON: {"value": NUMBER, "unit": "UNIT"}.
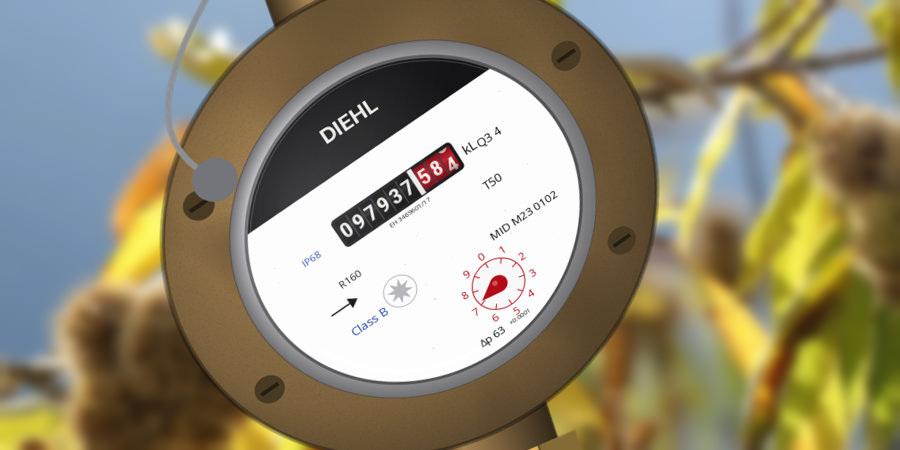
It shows {"value": 97937.5837, "unit": "kL"}
